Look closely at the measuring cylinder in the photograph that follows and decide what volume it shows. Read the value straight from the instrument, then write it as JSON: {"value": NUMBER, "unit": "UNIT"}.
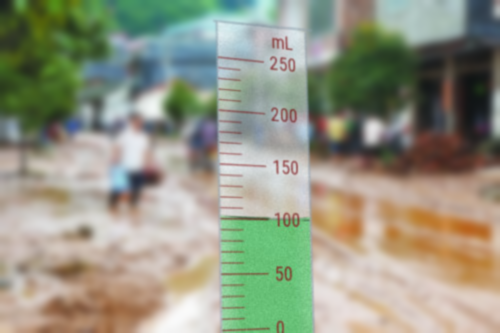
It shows {"value": 100, "unit": "mL"}
